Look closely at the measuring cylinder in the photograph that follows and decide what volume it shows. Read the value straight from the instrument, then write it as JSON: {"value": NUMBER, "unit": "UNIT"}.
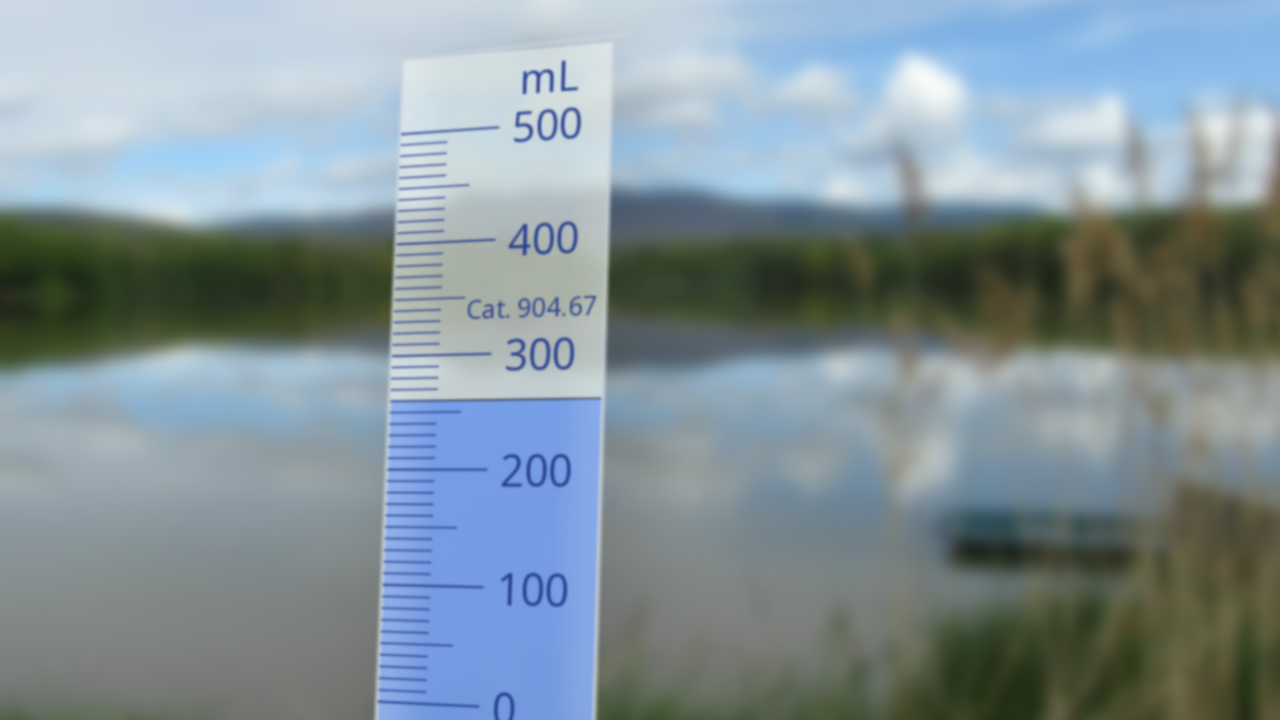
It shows {"value": 260, "unit": "mL"}
